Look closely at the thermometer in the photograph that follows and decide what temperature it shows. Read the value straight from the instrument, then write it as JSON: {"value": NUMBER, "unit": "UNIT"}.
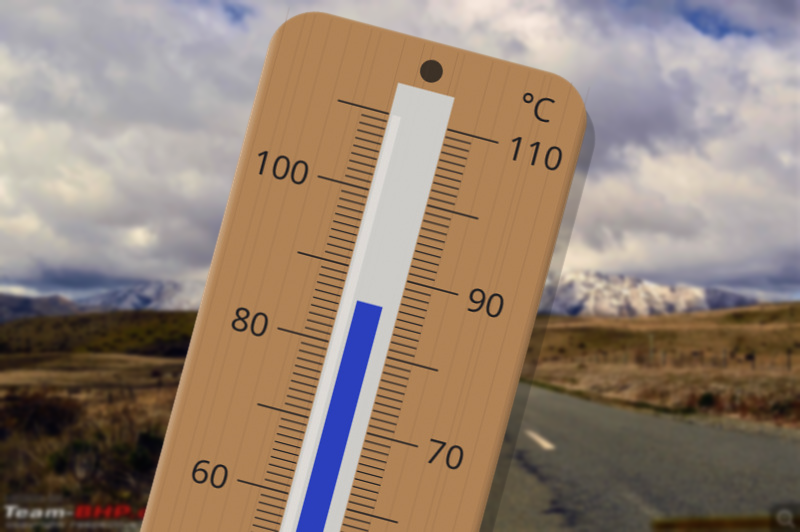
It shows {"value": 86, "unit": "°C"}
